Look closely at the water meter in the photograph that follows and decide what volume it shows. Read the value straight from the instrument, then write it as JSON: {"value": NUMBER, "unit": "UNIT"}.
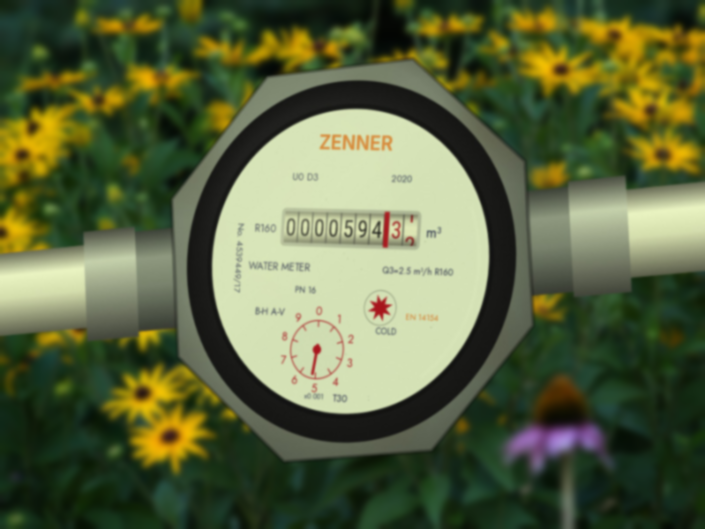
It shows {"value": 594.315, "unit": "m³"}
